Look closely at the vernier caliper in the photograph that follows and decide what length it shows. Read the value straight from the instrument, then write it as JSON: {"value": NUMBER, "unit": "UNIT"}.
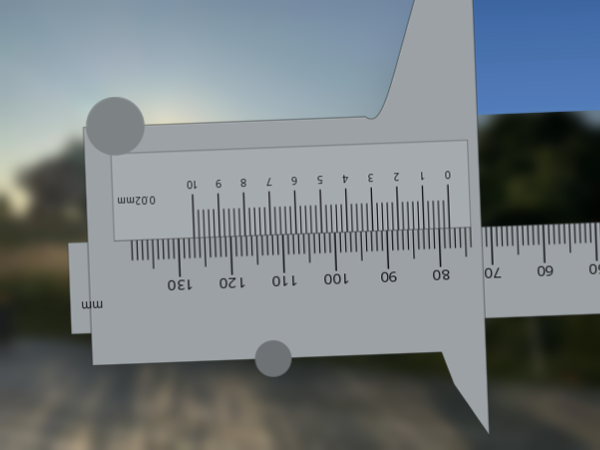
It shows {"value": 78.0, "unit": "mm"}
